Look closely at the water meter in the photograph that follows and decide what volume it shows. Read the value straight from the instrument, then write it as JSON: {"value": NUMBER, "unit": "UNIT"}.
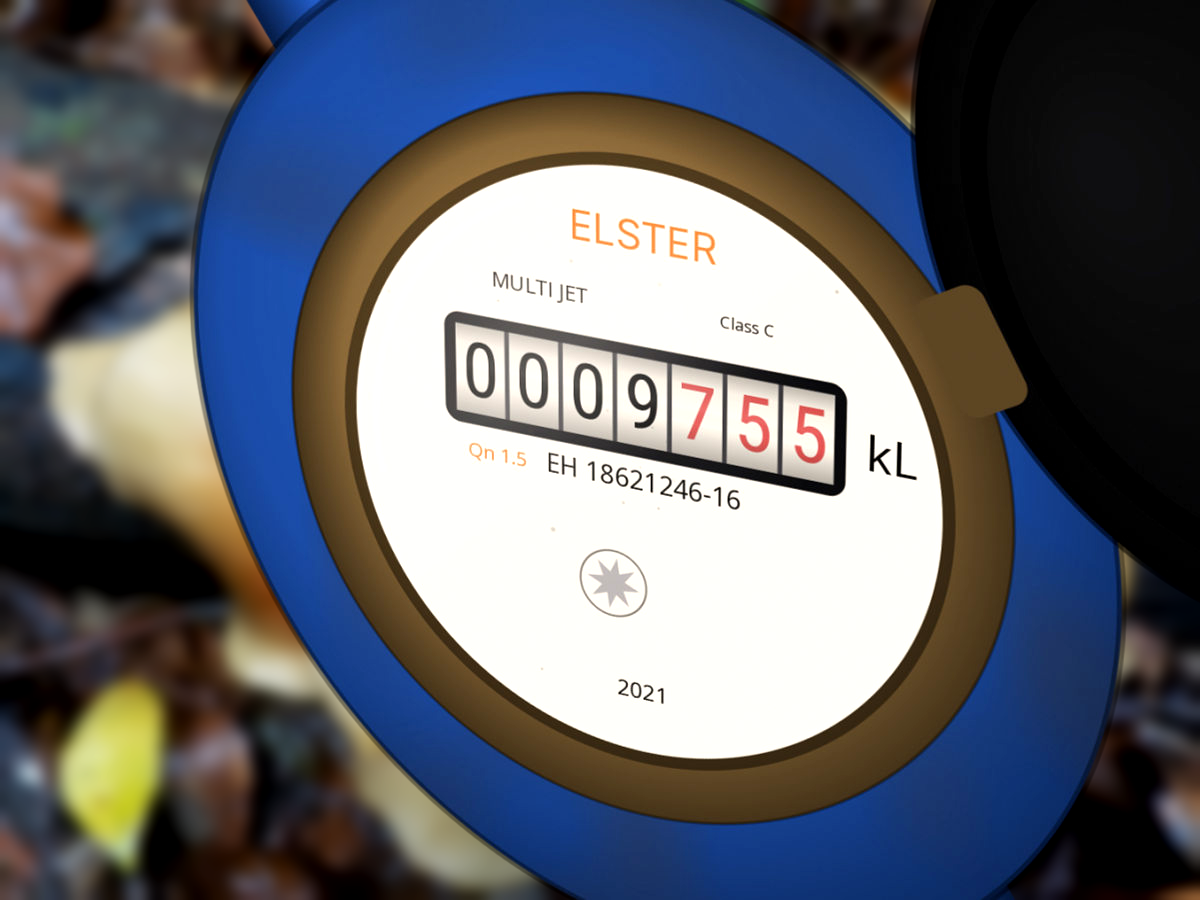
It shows {"value": 9.755, "unit": "kL"}
